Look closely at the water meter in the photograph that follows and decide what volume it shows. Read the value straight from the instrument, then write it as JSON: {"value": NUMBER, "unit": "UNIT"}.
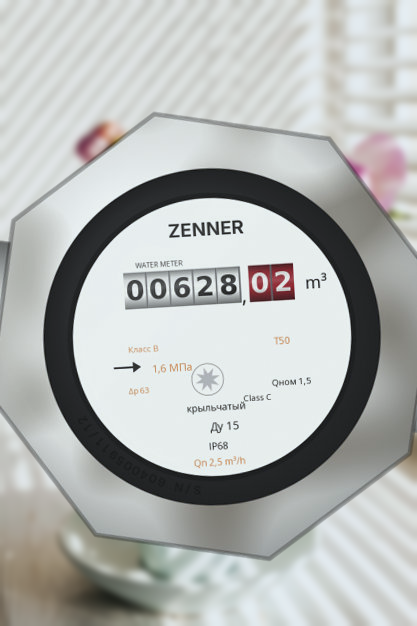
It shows {"value": 628.02, "unit": "m³"}
